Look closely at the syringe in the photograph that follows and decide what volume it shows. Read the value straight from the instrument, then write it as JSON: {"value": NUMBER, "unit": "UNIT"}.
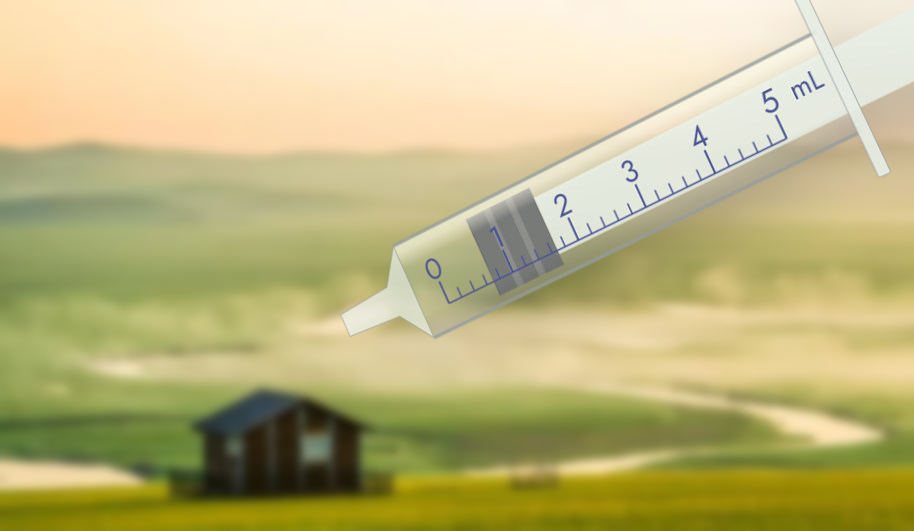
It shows {"value": 0.7, "unit": "mL"}
